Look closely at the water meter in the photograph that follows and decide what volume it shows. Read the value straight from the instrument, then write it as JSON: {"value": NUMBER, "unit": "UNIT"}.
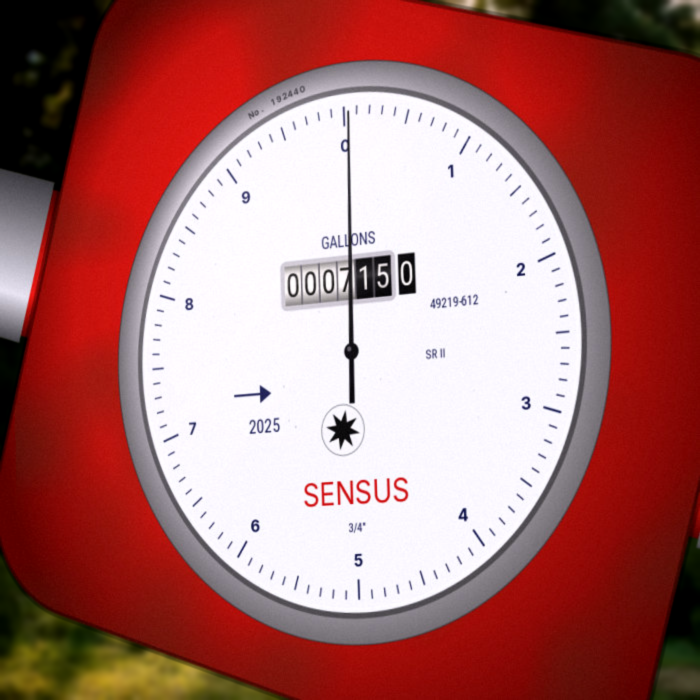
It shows {"value": 7150.0, "unit": "gal"}
